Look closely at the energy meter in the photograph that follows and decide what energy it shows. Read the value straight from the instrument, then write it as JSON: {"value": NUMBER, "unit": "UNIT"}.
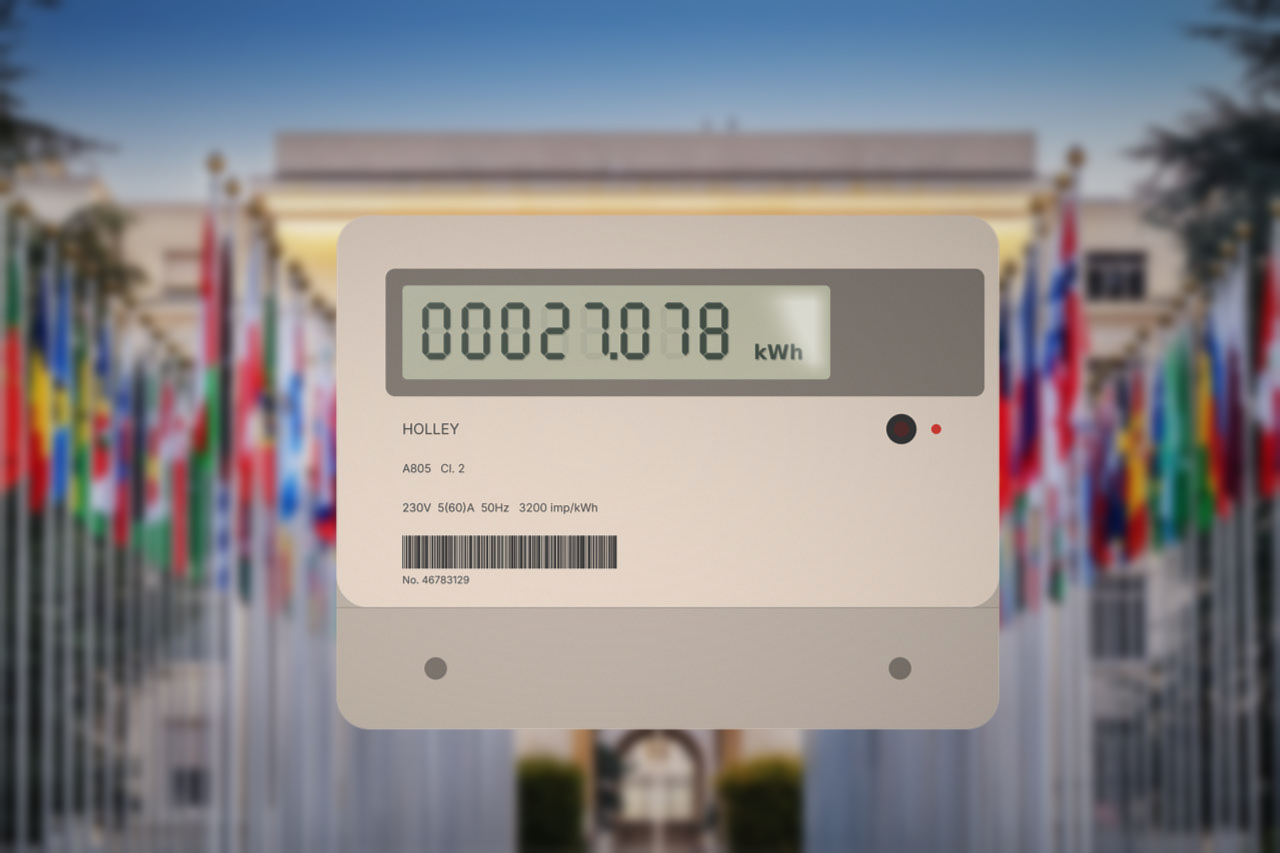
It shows {"value": 27.078, "unit": "kWh"}
